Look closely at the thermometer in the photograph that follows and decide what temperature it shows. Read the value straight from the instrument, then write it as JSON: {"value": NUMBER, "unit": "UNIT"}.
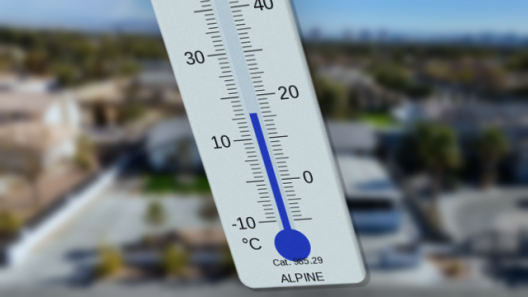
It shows {"value": 16, "unit": "°C"}
